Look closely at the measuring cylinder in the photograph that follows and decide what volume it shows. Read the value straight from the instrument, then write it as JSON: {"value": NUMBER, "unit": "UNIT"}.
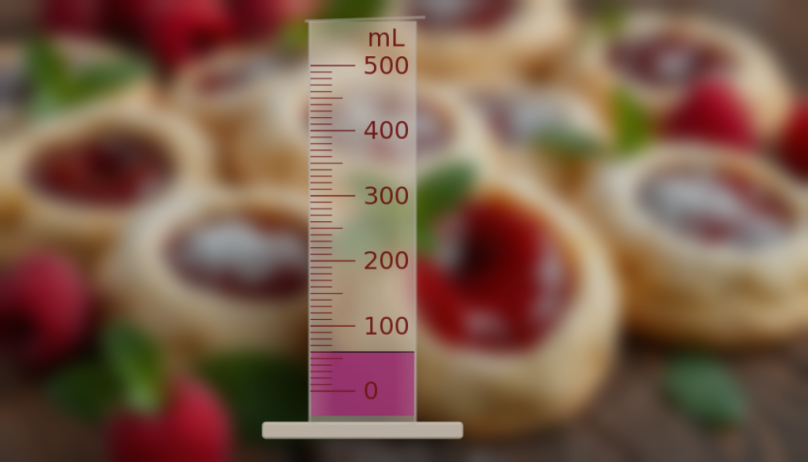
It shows {"value": 60, "unit": "mL"}
